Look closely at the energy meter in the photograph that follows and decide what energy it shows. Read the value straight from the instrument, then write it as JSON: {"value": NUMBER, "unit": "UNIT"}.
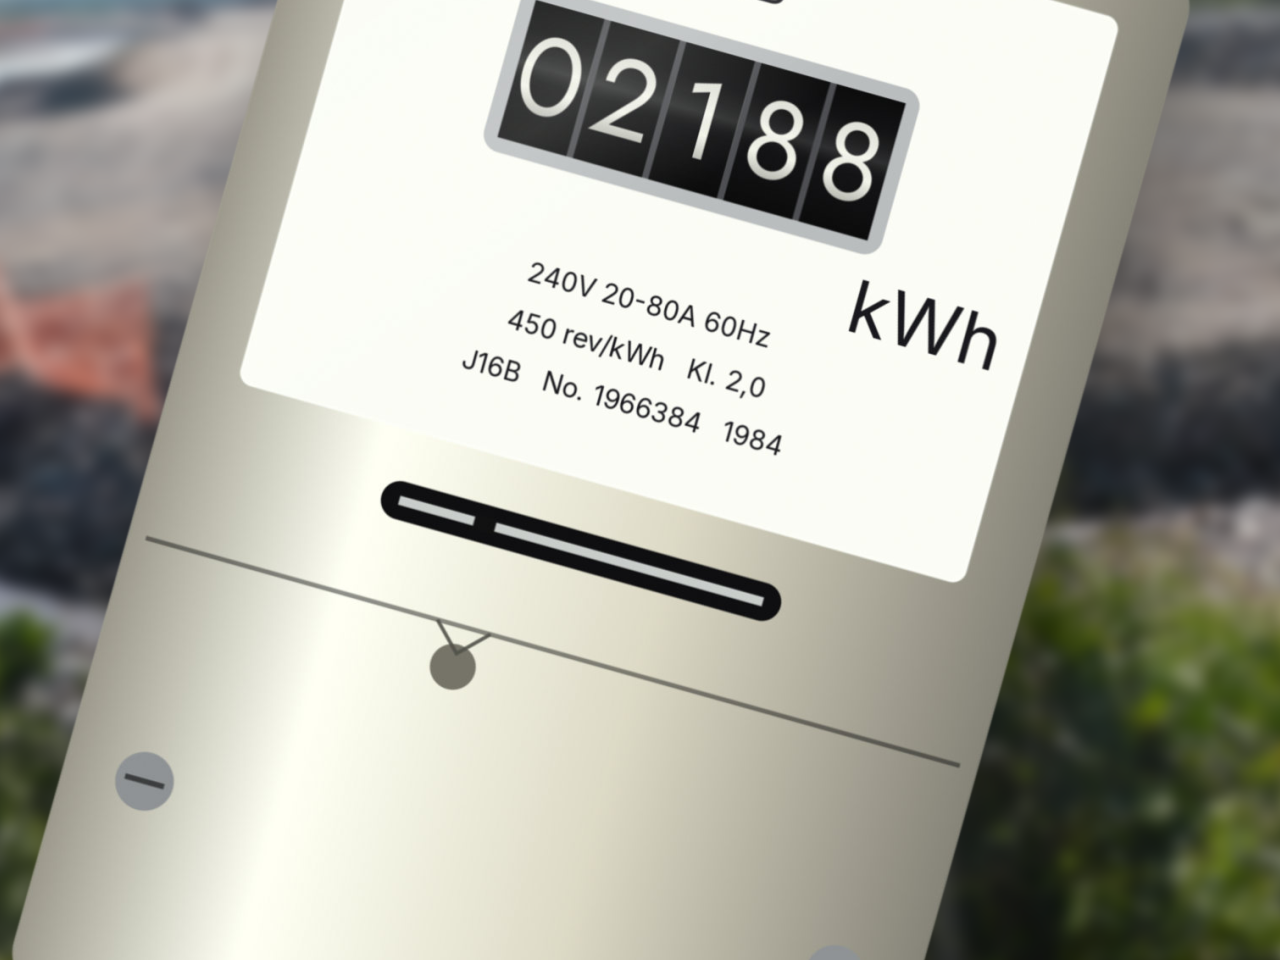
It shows {"value": 2188, "unit": "kWh"}
